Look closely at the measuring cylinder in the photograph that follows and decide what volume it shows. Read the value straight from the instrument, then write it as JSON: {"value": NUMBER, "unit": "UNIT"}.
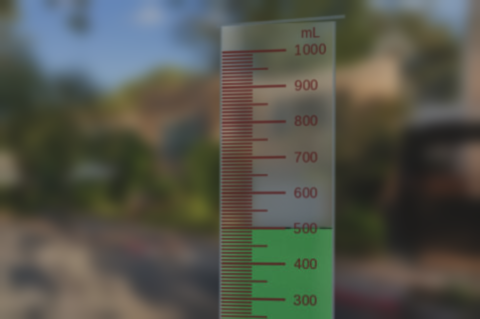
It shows {"value": 500, "unit": "mL"}
